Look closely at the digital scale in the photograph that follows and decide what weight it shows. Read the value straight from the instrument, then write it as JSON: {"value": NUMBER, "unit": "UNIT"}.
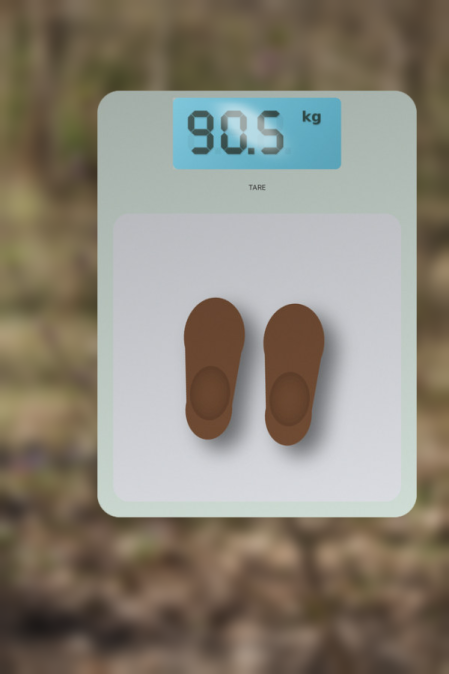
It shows {"value": 90.5, "unit": "kg"}
